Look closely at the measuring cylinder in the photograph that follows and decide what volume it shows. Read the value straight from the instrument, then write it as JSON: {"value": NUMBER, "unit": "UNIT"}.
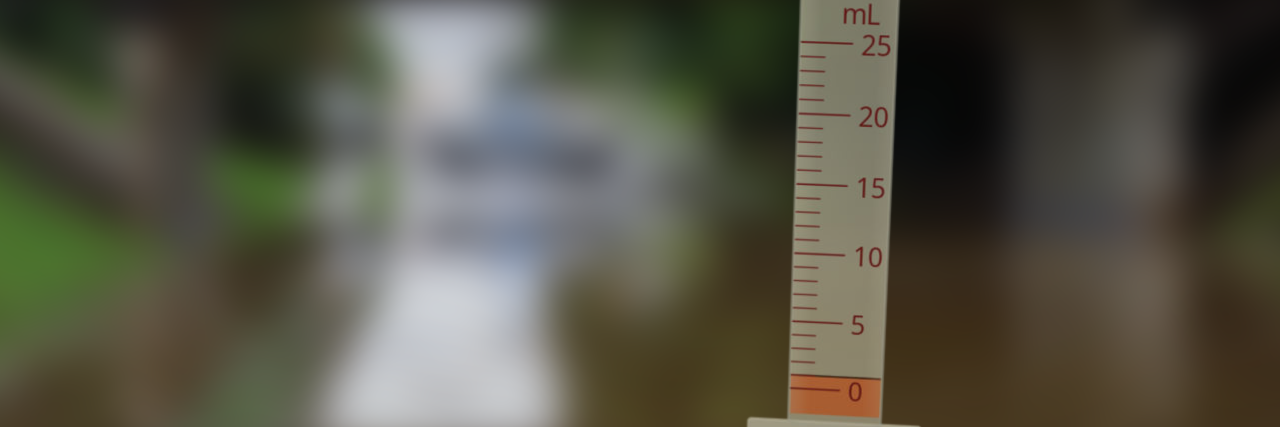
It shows {"value": 1, "unit": "mL"}
